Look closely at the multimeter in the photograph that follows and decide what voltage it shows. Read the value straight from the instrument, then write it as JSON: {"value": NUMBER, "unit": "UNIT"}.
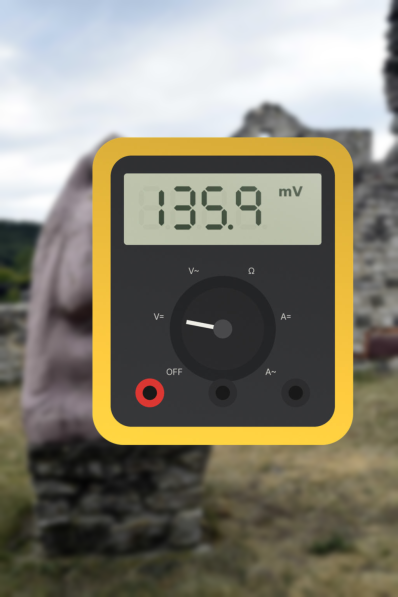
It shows {"value": 135.9, "unit": "mV"}
